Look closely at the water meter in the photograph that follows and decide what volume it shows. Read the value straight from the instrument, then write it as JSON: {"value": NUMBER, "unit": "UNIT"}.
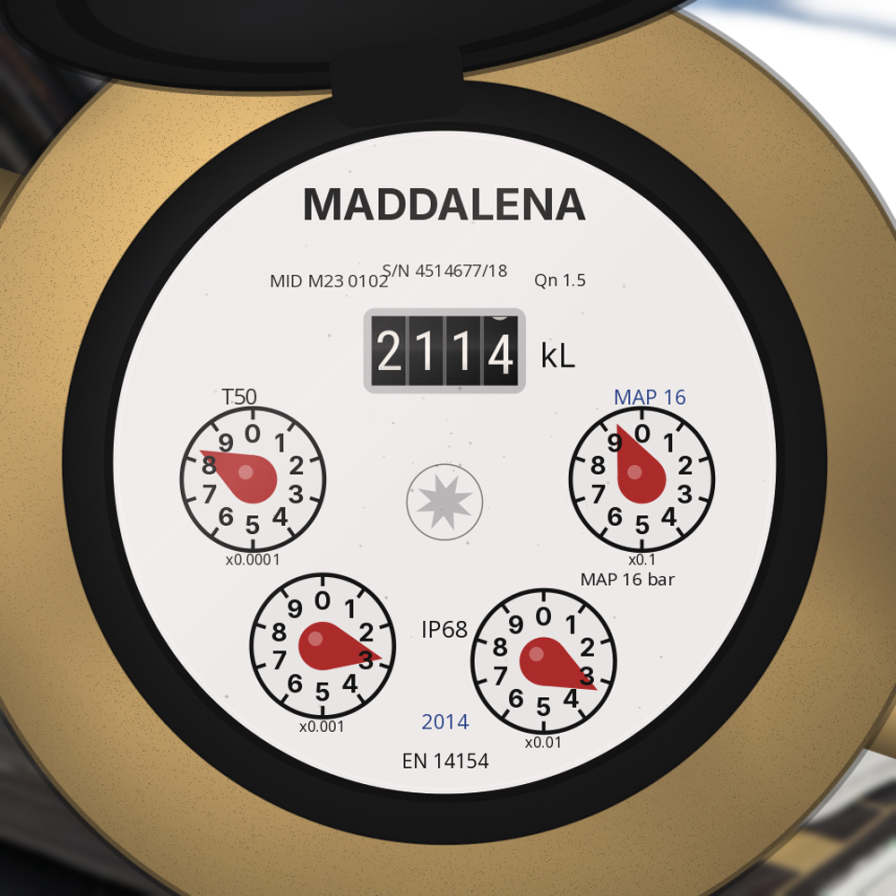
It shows {"value": 2113.9328, "unit": "kL"}
